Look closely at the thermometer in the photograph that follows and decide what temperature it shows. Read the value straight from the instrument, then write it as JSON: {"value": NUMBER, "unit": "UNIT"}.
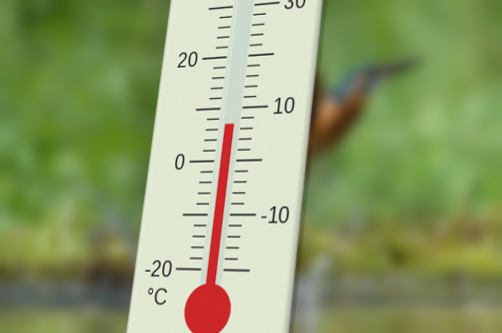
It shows {"value": 7, "unit": "°C"}
